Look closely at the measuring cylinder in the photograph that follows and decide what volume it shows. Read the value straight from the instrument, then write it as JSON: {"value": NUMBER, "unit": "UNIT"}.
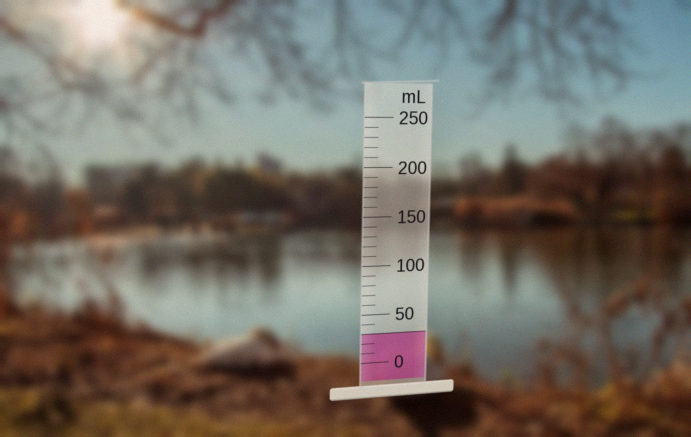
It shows {"value": 30, "unit": "mL"}
